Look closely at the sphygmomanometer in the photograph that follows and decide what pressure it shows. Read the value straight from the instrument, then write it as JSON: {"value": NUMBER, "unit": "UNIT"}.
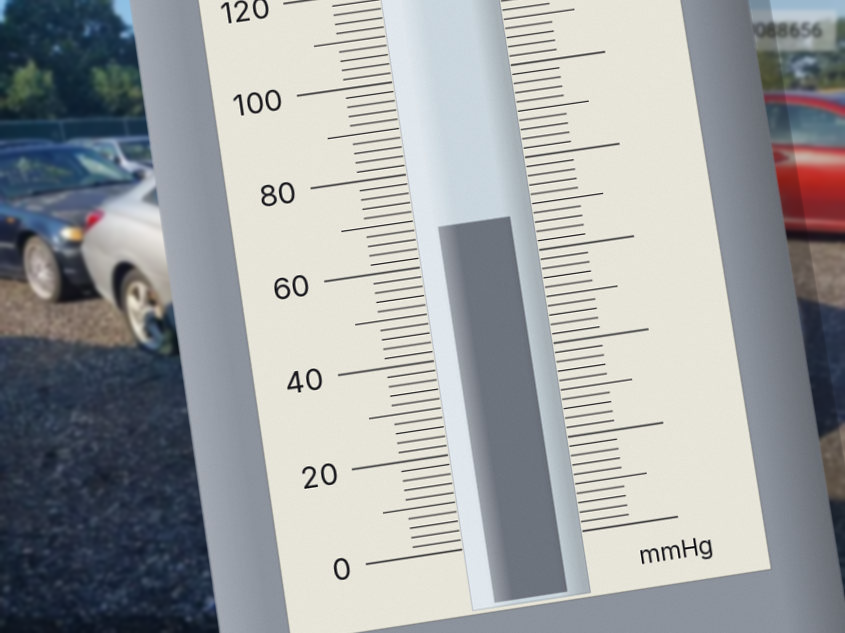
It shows {"value": 68, "unit": "mmHg"}
